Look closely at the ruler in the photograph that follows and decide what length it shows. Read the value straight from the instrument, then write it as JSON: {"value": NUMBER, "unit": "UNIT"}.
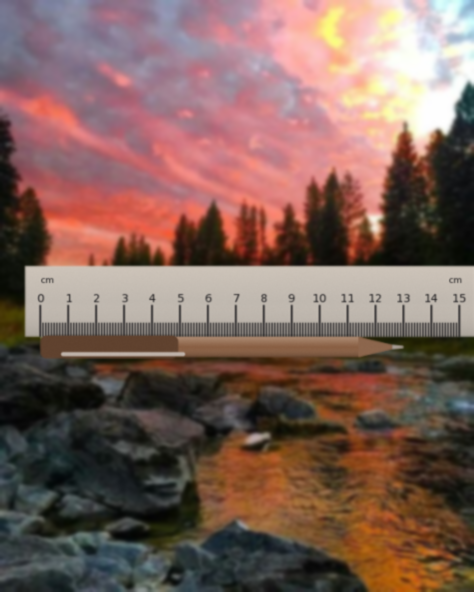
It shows {"value": 13, "unit": "cm"}
